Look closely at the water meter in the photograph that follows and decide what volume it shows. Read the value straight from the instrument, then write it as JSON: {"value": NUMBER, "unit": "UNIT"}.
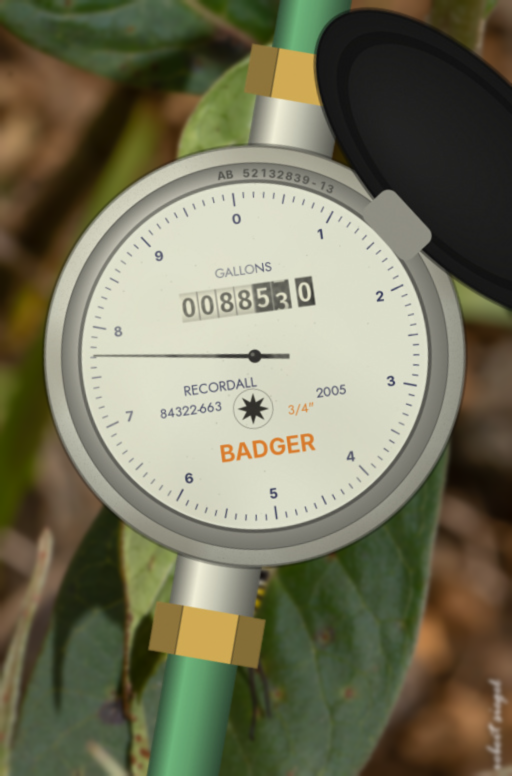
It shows {"value": 88527.7, "unit": "gal"}
